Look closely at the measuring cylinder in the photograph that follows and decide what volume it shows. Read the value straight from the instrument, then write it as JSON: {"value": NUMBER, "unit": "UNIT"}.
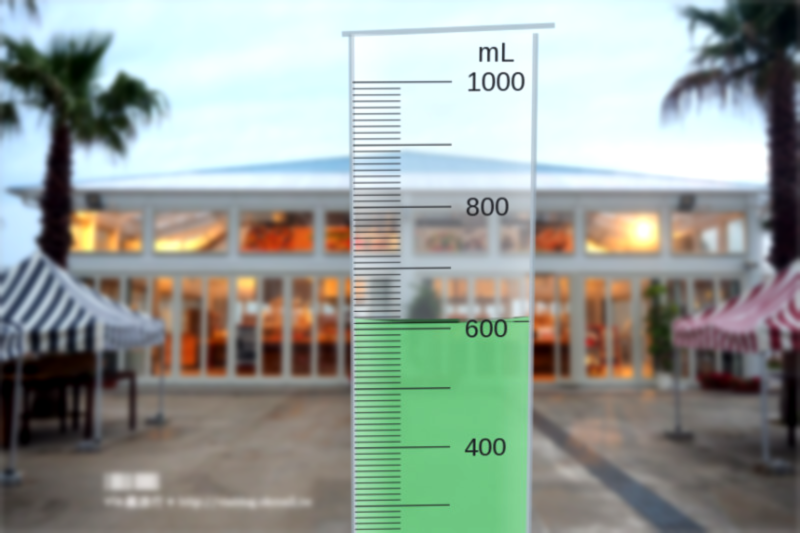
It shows {"value": 610, "unit": "mL"}
